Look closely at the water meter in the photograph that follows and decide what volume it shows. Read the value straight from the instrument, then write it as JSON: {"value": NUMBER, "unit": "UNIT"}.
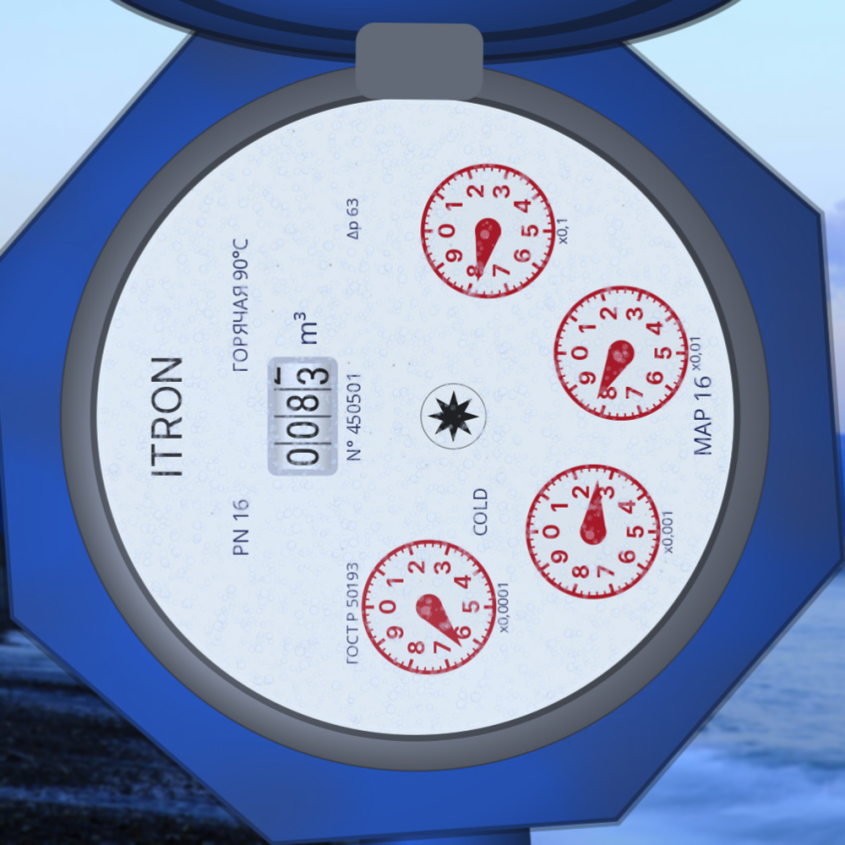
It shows {"value": 82.7826, "unit": "m³"}
